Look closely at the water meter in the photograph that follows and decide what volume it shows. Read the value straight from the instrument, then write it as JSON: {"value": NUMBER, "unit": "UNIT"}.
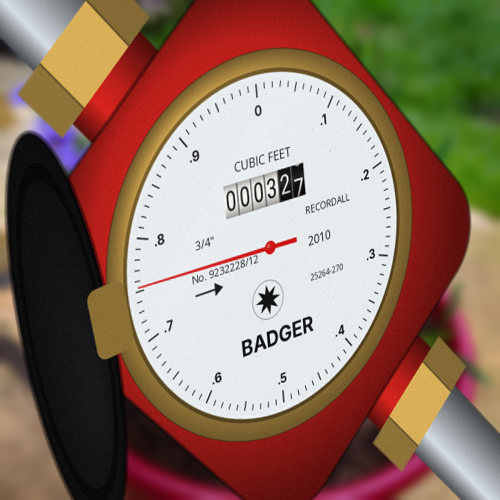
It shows {"value": 326.75, "unit": "ft³"}
